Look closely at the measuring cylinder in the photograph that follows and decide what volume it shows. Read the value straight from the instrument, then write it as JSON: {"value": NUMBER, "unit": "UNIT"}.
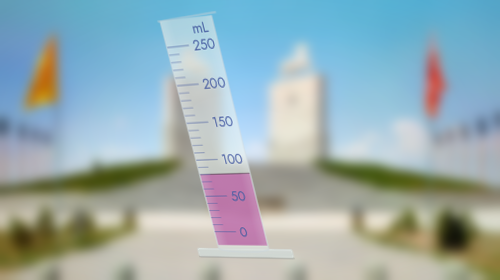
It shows {"value": 80, "unit": "mL"}
